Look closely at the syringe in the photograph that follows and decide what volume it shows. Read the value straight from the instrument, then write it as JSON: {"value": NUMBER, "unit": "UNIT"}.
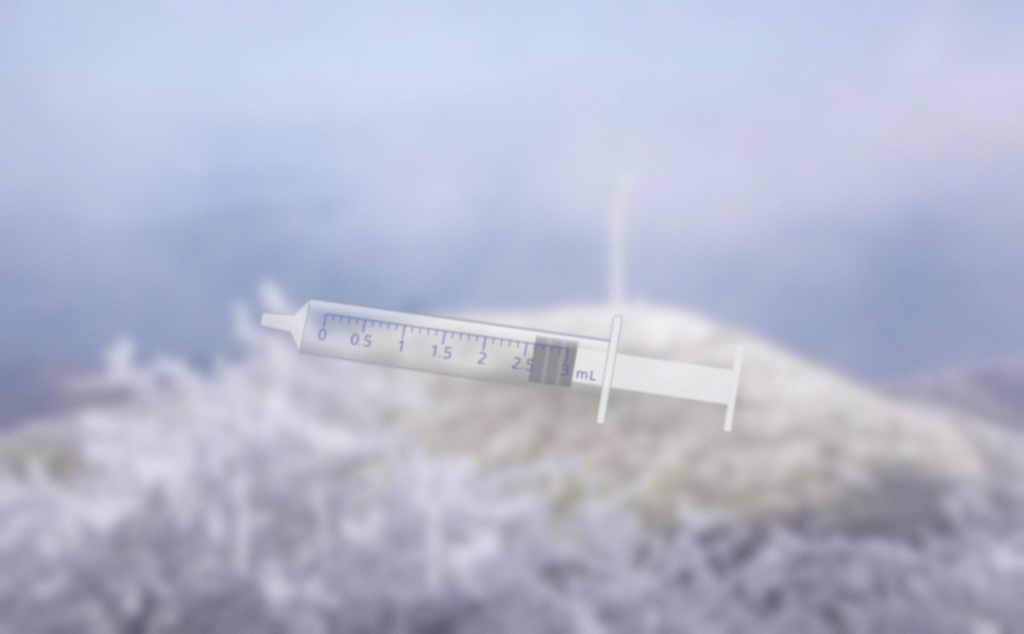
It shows {"value": 2.6, "unit": "mL"}
